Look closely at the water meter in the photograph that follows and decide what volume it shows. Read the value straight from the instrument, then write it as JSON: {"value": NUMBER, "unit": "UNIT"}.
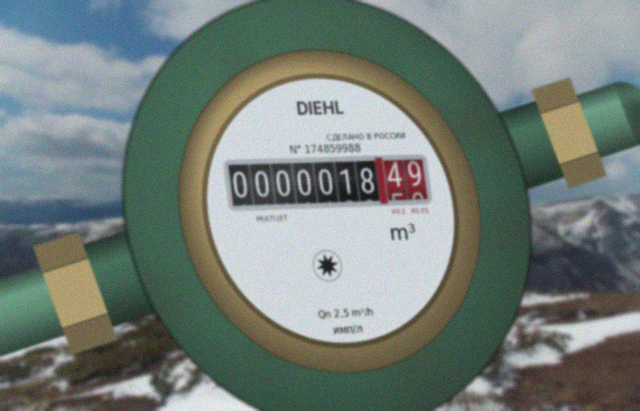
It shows {"value": 18.49, "unit": "m³"}
